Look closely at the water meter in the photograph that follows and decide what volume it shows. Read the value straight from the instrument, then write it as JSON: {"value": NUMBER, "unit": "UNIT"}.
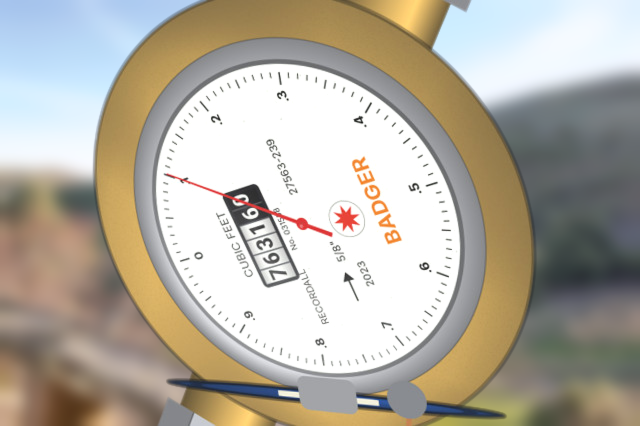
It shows {"value": 763160.10, "unit": "ft³"}
